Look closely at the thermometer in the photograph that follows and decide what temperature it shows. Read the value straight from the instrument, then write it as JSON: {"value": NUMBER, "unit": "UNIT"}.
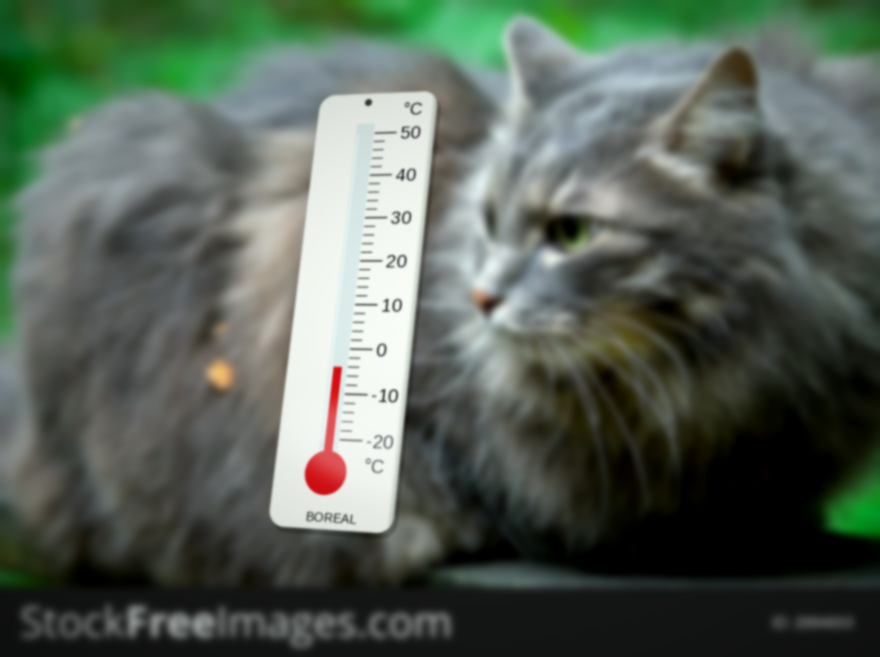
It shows {"value": -4, "unit": "°C"}
